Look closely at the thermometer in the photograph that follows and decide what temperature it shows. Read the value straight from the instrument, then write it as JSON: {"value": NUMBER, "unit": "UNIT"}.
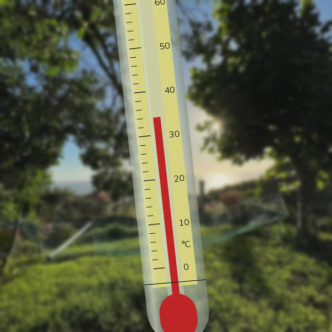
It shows {"value": 34, "unit": "°C"}
